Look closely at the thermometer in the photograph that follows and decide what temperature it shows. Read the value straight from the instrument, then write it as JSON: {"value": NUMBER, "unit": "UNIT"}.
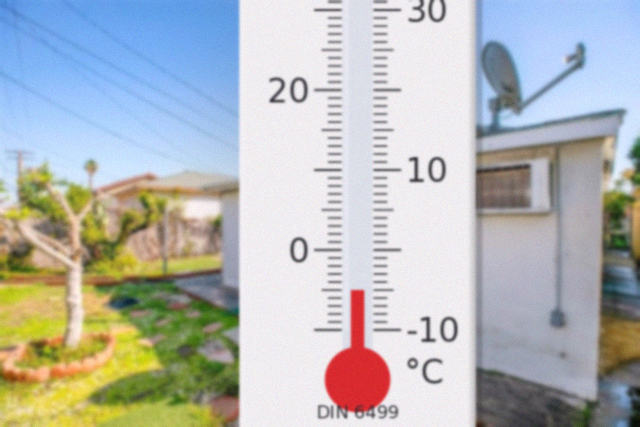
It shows {"value": -5, "unit": "°C"}
